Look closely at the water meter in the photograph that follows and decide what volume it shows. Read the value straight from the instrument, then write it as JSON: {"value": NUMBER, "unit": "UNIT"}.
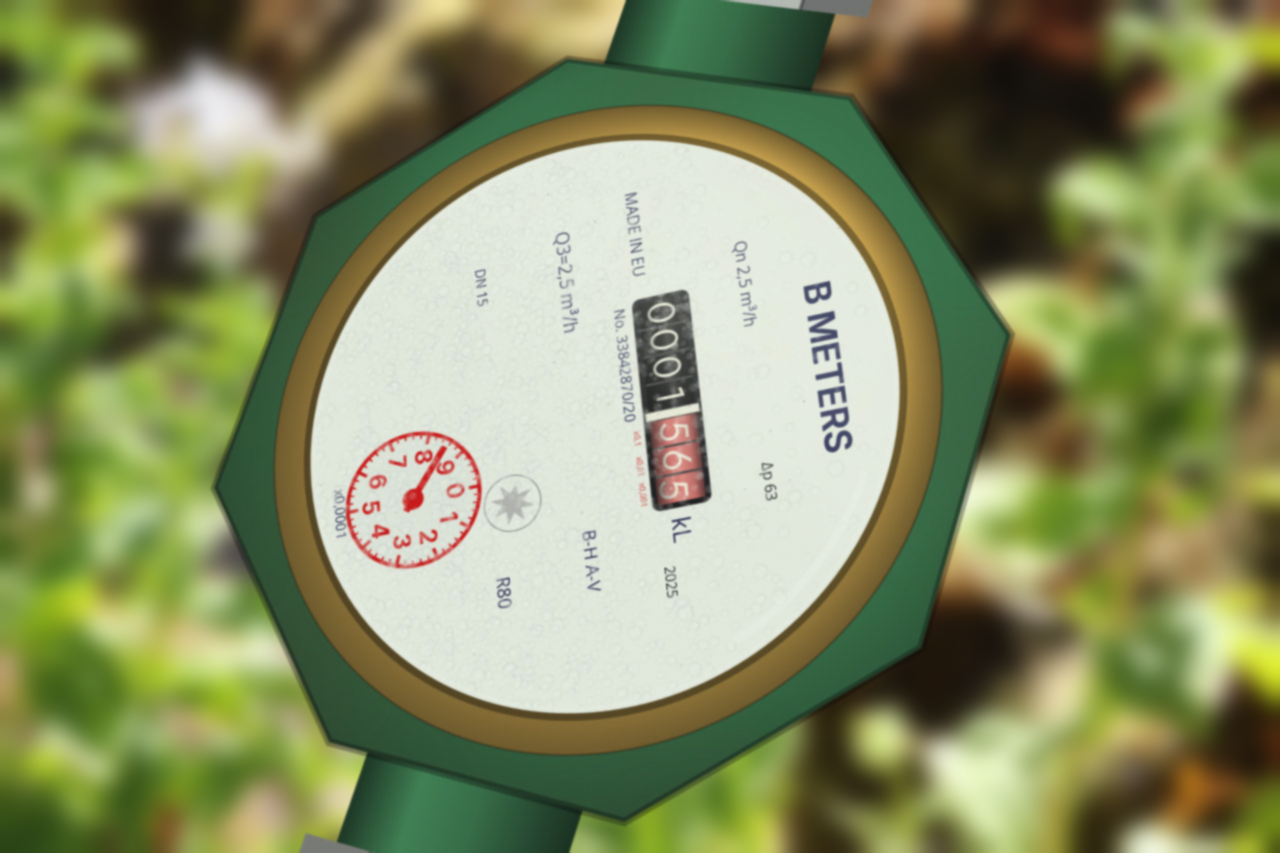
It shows {"value": 1.5648, "unit": "kL"}
